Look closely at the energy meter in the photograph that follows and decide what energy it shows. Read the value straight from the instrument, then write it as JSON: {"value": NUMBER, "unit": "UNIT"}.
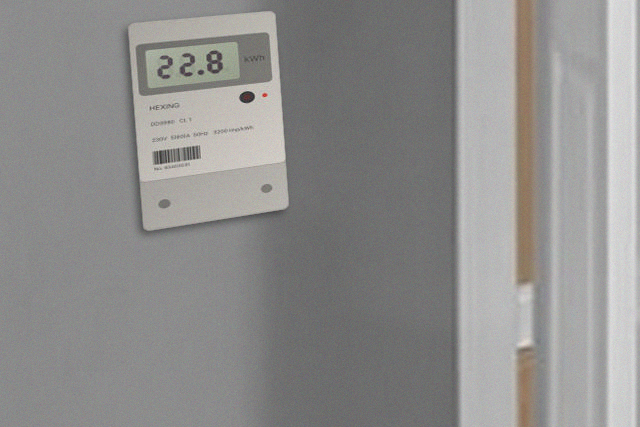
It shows {"value": 22.8, "unit": "kWh"}
